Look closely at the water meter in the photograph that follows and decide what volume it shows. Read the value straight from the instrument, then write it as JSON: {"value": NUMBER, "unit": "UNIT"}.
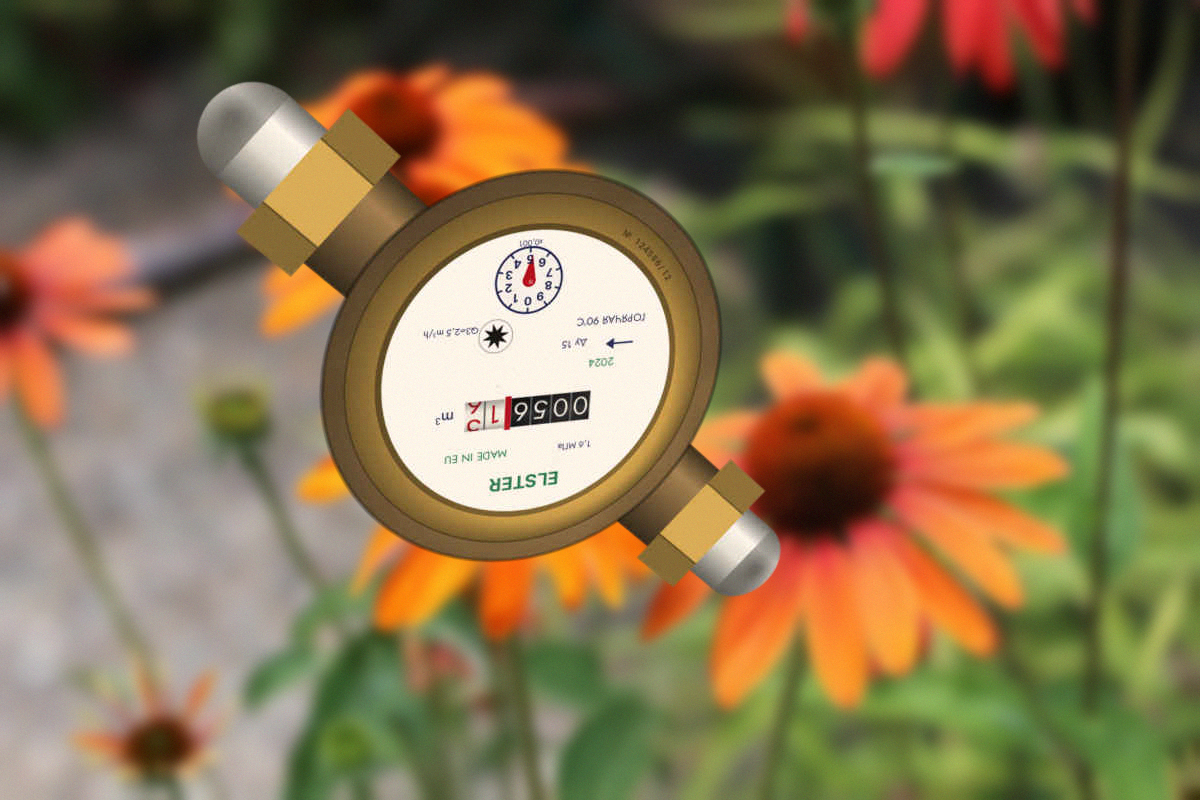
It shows {"value": 56.155, "unit": "m³"}
